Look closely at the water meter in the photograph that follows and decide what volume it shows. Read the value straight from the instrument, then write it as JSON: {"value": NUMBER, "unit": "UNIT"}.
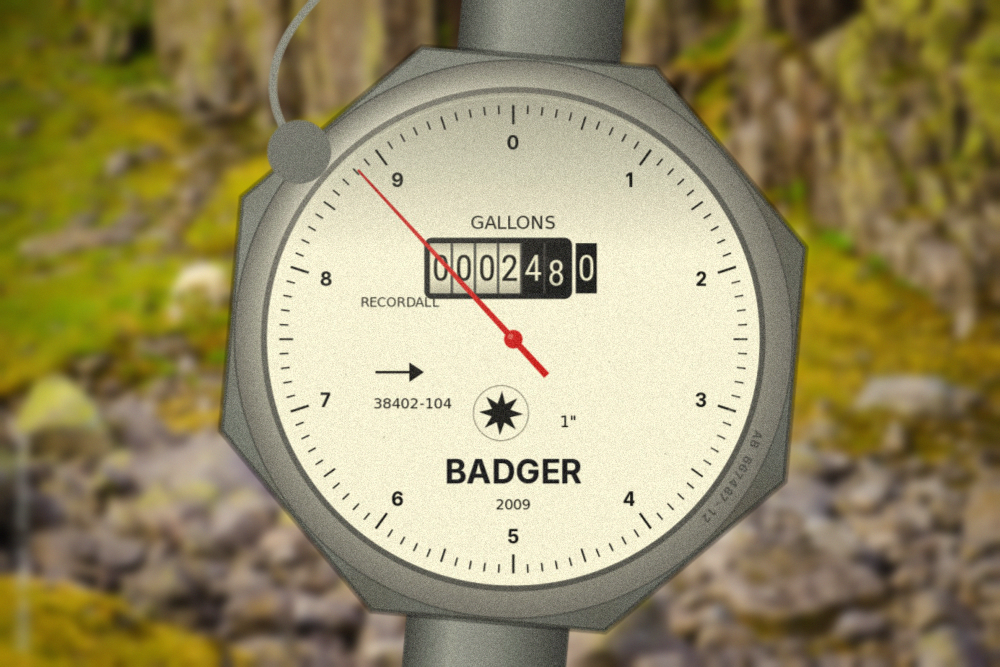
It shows {"value": 2478.8, "unit": "gal"}
